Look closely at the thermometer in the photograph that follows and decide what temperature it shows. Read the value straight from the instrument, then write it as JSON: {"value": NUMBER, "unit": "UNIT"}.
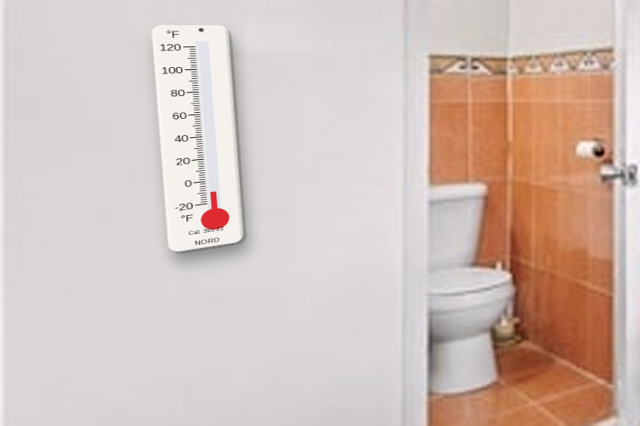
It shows {"value": -10, "unit": "°F"}
